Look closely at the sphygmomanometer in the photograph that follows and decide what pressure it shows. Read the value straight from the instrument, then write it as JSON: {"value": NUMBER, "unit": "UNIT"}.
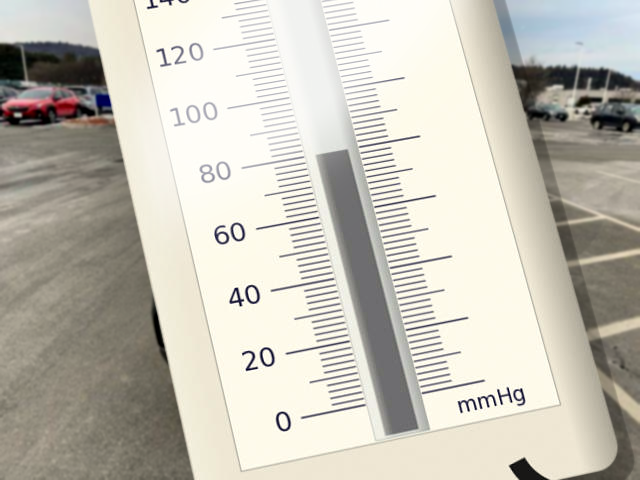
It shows {"value": 80, "unit": "mmHg"}
